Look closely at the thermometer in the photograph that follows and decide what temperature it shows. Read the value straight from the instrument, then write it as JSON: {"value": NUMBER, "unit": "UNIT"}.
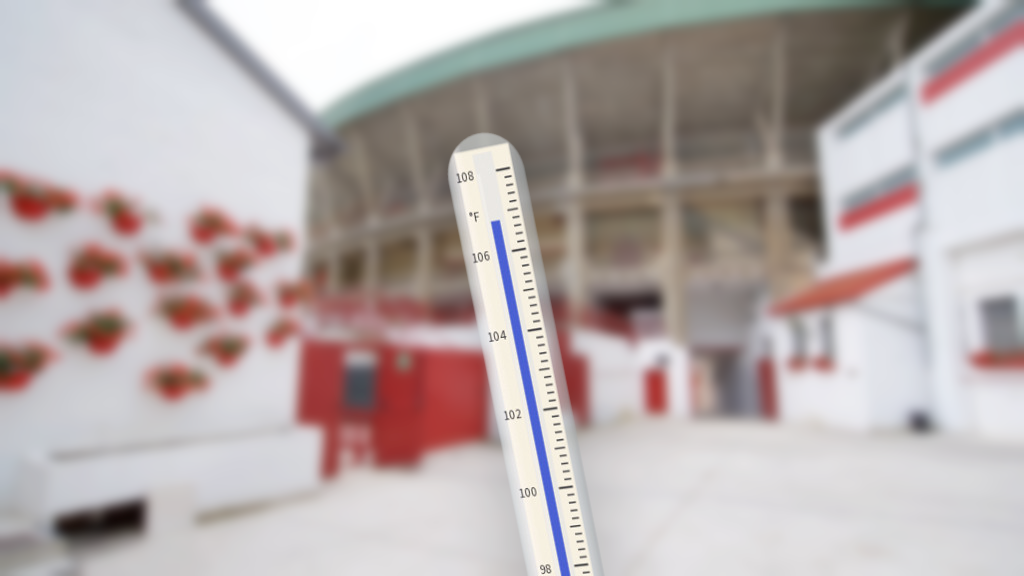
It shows {"value": 106.8, "unit": "°F"}
